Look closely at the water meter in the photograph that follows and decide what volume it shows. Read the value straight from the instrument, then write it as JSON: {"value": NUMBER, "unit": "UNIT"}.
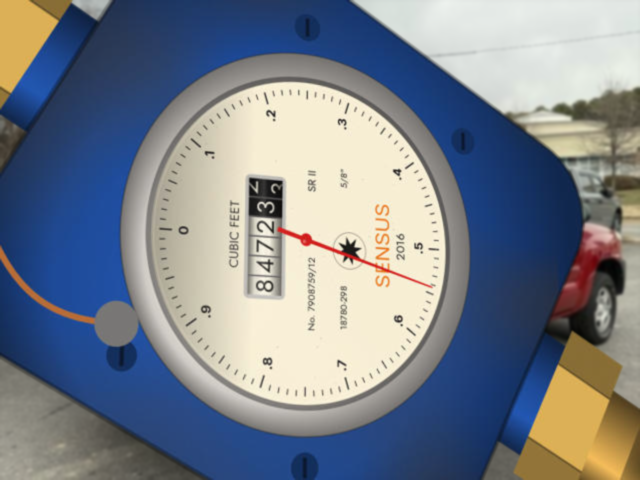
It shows {"value": 847232.54, "unit": "ft³"}
